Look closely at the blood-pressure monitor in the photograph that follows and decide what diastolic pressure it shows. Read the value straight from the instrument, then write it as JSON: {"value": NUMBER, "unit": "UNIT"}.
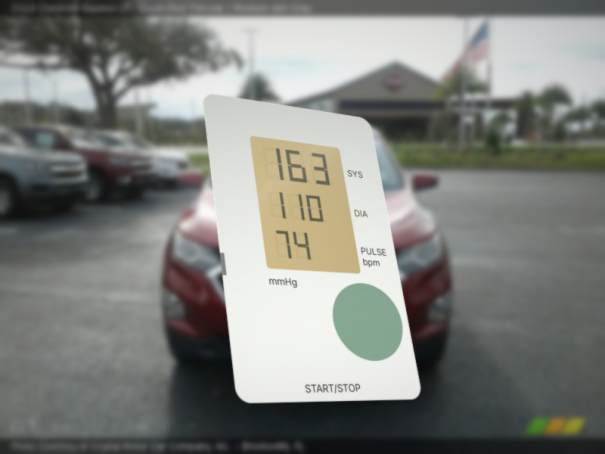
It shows {"value": 110, "unit": "mmHg"}
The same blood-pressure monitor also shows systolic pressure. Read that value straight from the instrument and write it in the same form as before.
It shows {"value": 163, "unit": "mmHg"}
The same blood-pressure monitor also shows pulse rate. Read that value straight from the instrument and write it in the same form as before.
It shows {"value": 74, "unit": "bpm"}
